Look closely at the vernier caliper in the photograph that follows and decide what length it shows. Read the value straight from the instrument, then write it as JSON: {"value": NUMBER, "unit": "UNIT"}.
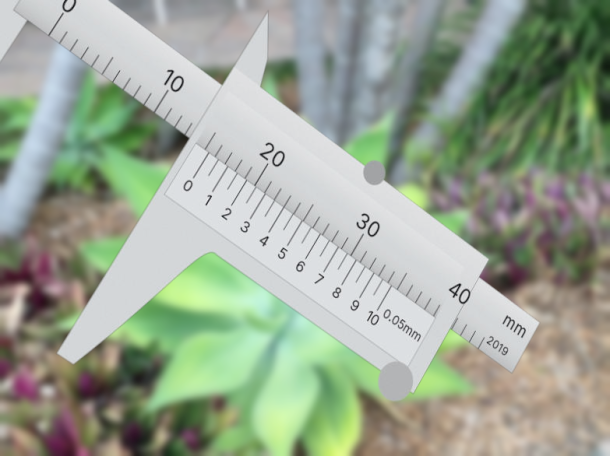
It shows {"value": 15.4, "unit": "mm"}
